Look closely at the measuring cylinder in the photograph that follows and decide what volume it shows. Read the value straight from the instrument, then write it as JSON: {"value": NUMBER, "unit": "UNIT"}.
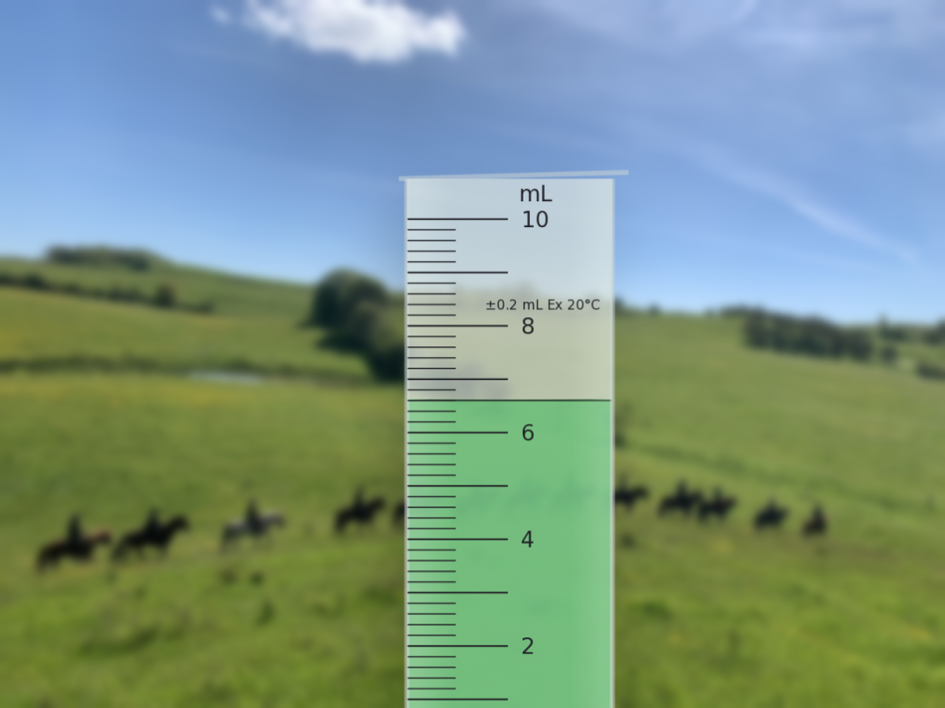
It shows {"value": 6.6, "unit": "mL"}
